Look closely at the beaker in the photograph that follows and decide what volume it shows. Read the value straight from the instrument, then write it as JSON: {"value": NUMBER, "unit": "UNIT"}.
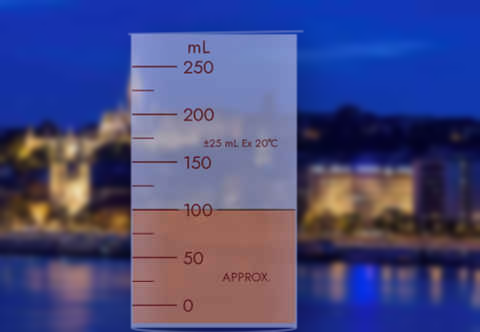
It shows {"value": 100, "unit": "mL"}
